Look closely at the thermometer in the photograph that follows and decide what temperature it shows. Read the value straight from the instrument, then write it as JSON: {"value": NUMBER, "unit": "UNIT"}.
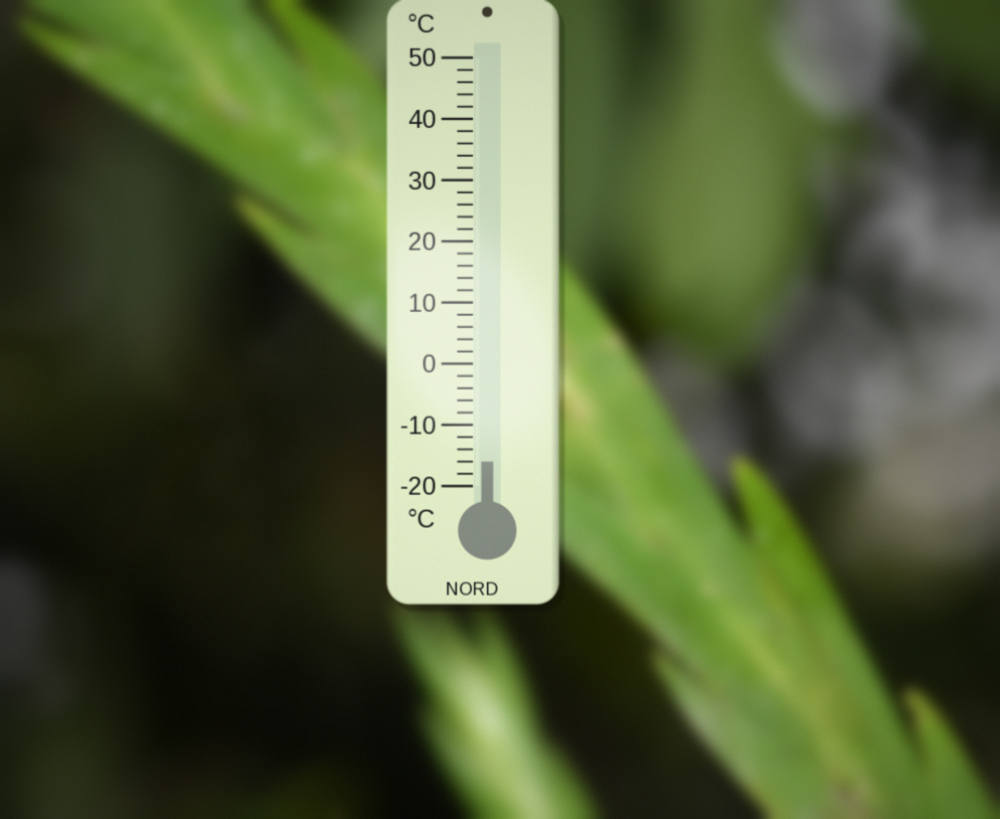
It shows {"value": -16, "unit": "°C"}
